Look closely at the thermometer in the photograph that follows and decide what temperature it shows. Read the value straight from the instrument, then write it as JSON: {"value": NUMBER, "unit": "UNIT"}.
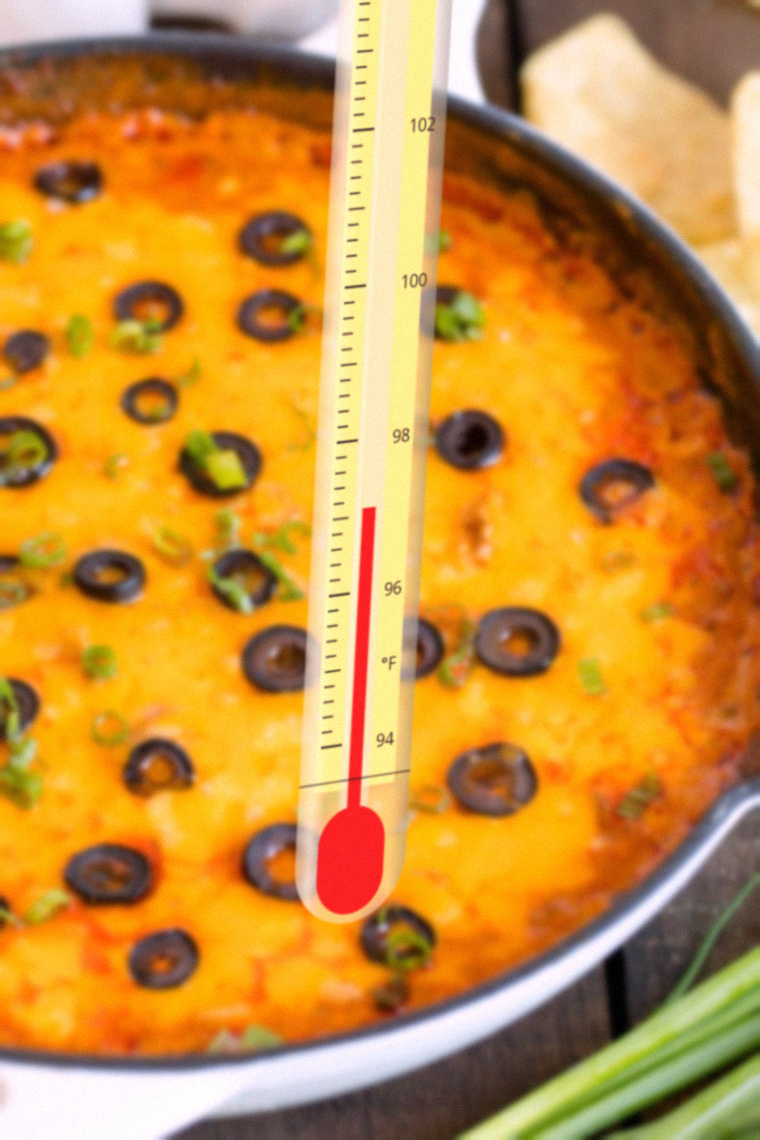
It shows {"value": 97.1, "unit": "°F"}
